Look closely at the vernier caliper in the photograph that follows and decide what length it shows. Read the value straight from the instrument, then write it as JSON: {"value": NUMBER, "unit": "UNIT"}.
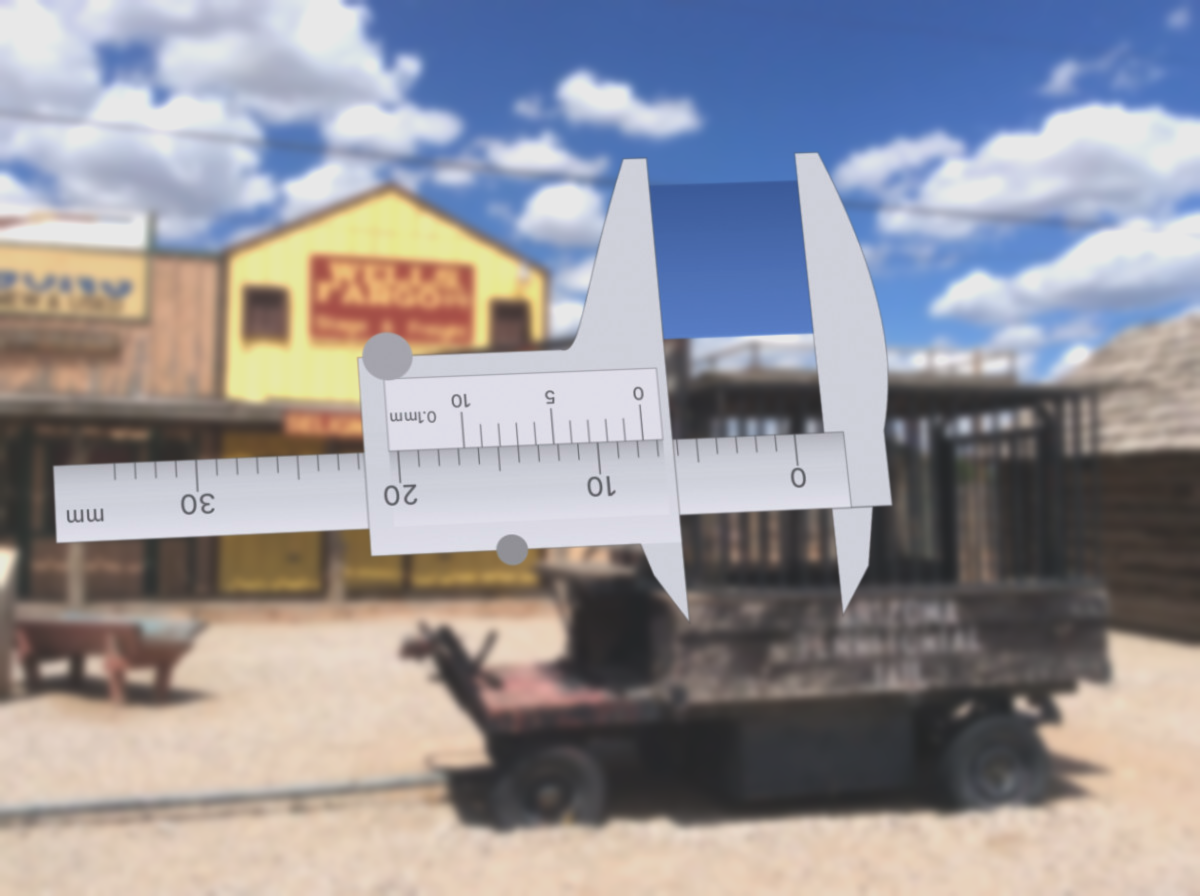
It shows {"value": 7.7, "unit": "mm"}
